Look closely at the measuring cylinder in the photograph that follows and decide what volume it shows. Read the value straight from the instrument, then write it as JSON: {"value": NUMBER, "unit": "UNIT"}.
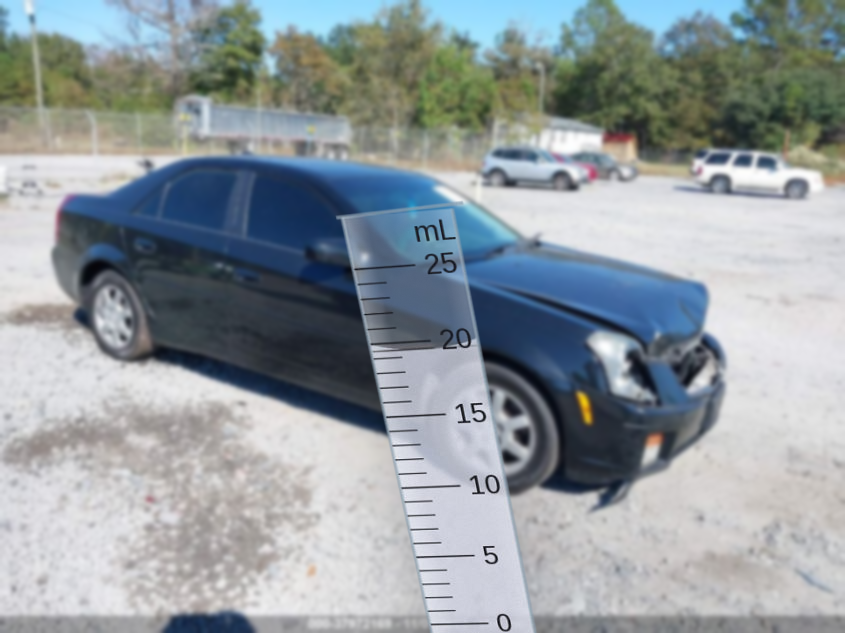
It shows {"value": 19.5, "unit": "mL"}
